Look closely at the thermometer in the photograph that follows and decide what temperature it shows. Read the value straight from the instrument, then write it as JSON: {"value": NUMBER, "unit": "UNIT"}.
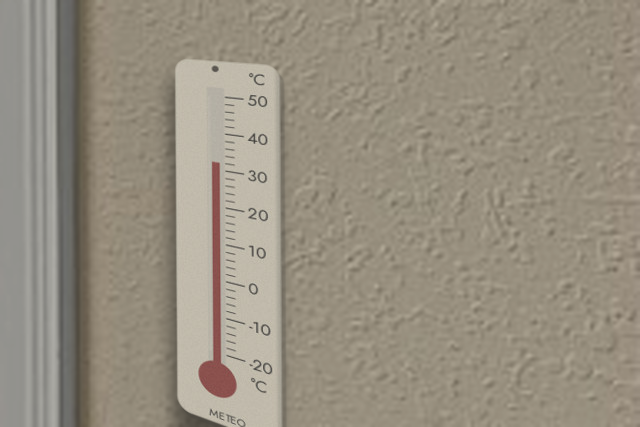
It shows {"value": 32, "unit": "°C"}
